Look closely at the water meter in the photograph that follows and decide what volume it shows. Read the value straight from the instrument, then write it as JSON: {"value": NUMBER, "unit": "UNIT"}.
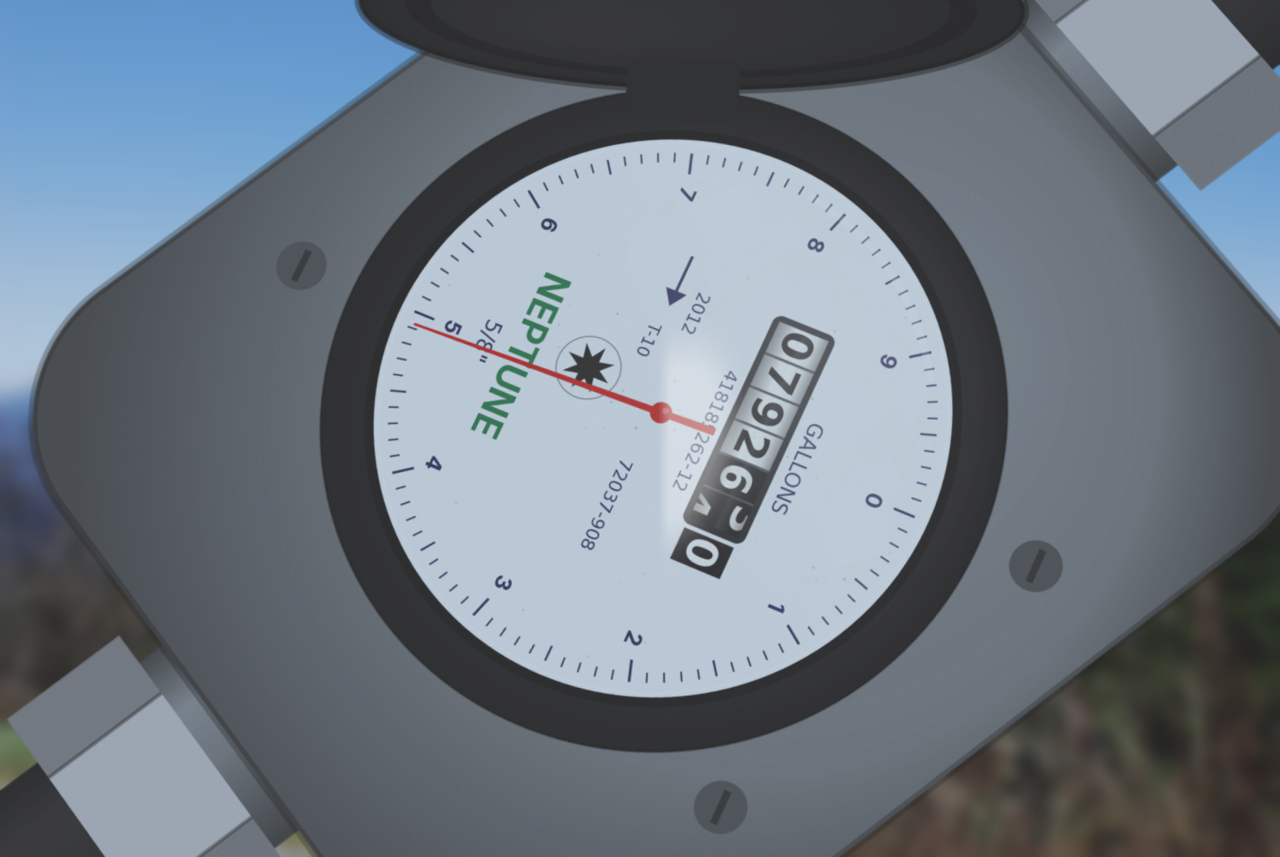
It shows {"value": 792634.9, "unit": "gal"}
